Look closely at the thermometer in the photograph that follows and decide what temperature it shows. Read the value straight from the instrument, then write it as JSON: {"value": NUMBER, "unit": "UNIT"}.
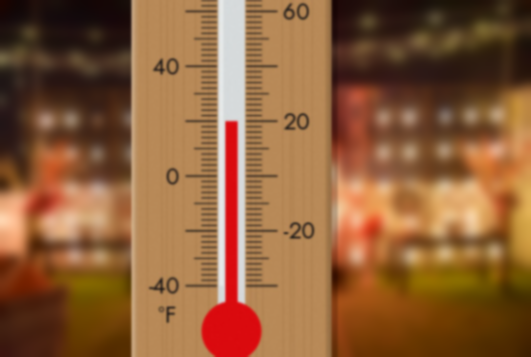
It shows {"value": 20, "unit": "°F"}
